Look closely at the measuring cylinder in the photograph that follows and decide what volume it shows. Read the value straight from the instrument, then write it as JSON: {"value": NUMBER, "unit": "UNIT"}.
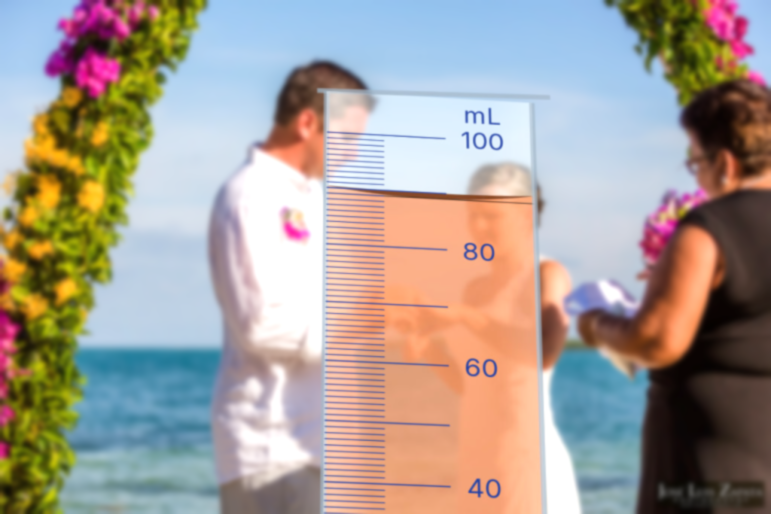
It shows {"value": 89, "unit": "mL"}
